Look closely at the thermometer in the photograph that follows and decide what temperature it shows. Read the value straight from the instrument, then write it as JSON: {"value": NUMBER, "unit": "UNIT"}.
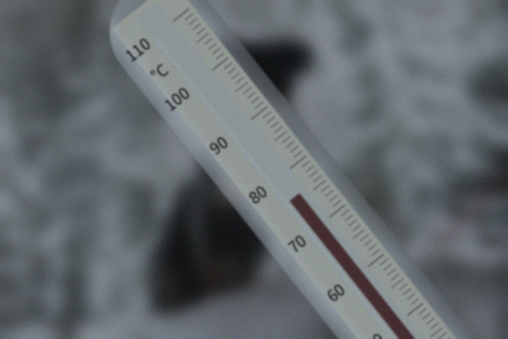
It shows {"value": 76, "unit": "°C"}
